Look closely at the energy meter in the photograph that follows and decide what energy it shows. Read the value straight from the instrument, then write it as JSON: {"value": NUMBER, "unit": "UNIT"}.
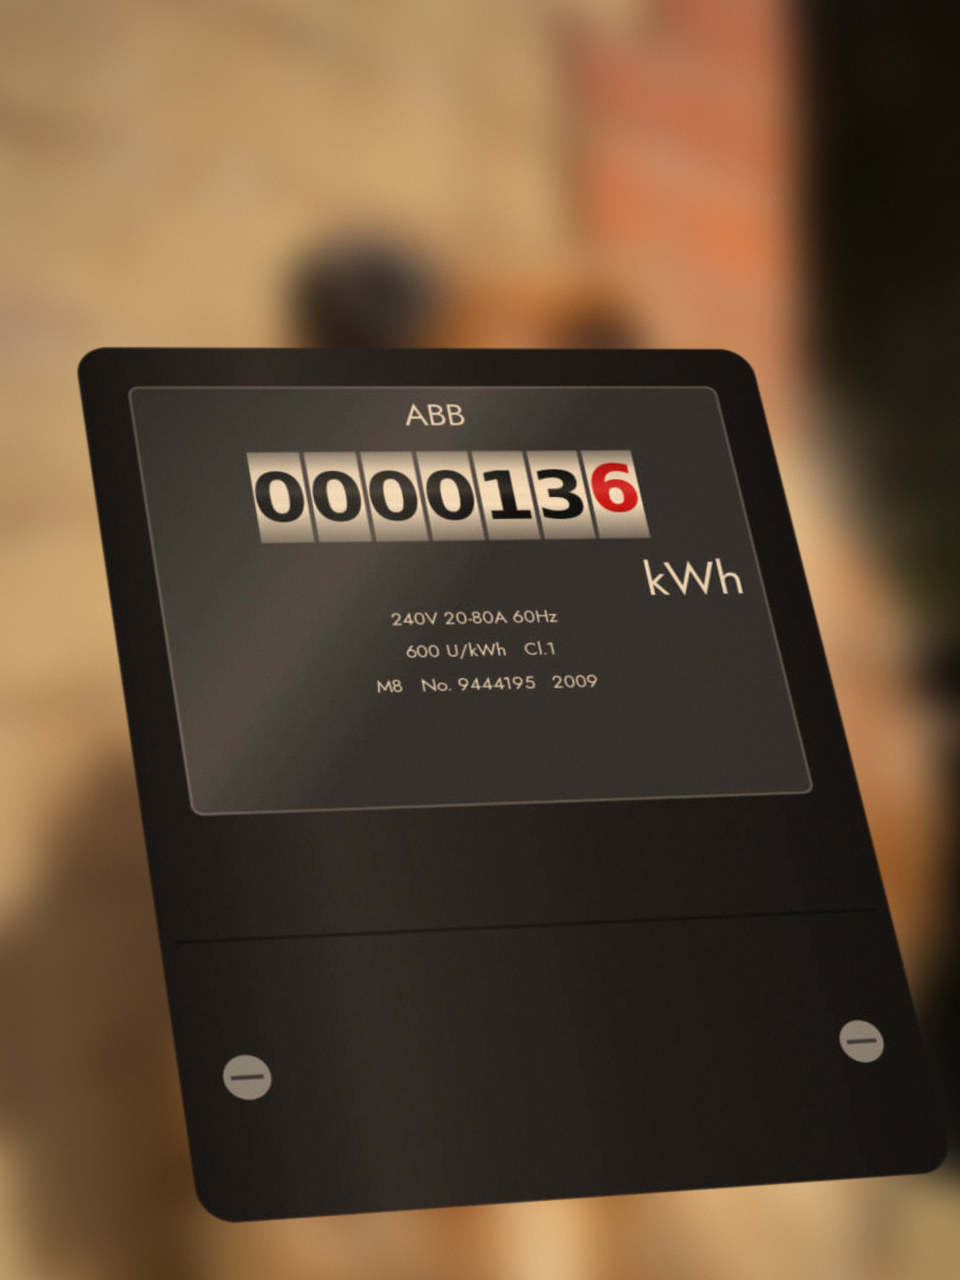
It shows {"value": 13.6, "unit": "kWh"}
